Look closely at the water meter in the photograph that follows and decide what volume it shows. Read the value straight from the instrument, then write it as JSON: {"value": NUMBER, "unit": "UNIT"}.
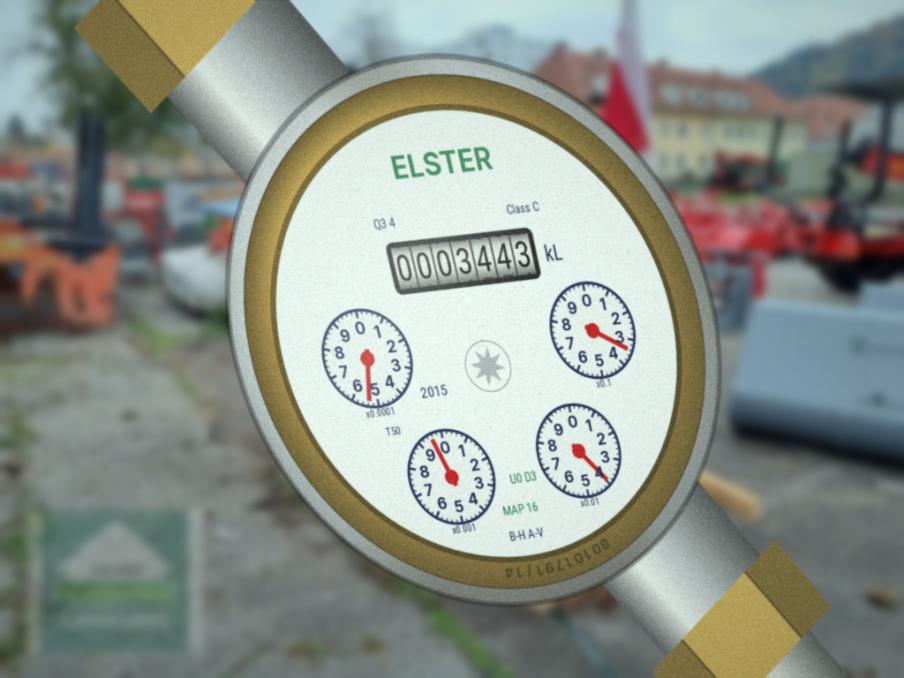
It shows {"value": 3443.3395, "unit": "kL"}
